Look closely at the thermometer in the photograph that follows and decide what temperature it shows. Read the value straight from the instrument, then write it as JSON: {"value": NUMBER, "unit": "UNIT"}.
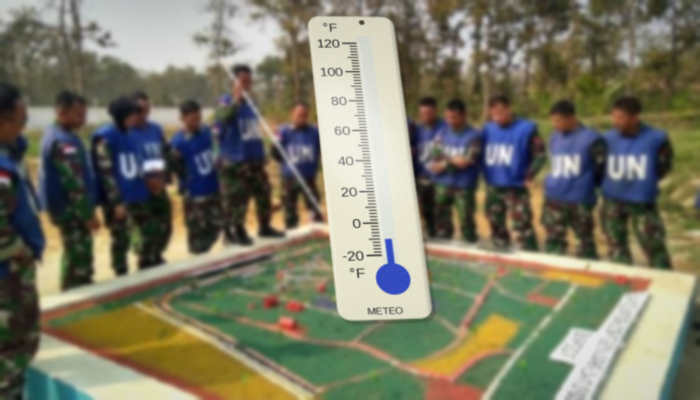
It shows {"value": -10, "unit": "°F"}
